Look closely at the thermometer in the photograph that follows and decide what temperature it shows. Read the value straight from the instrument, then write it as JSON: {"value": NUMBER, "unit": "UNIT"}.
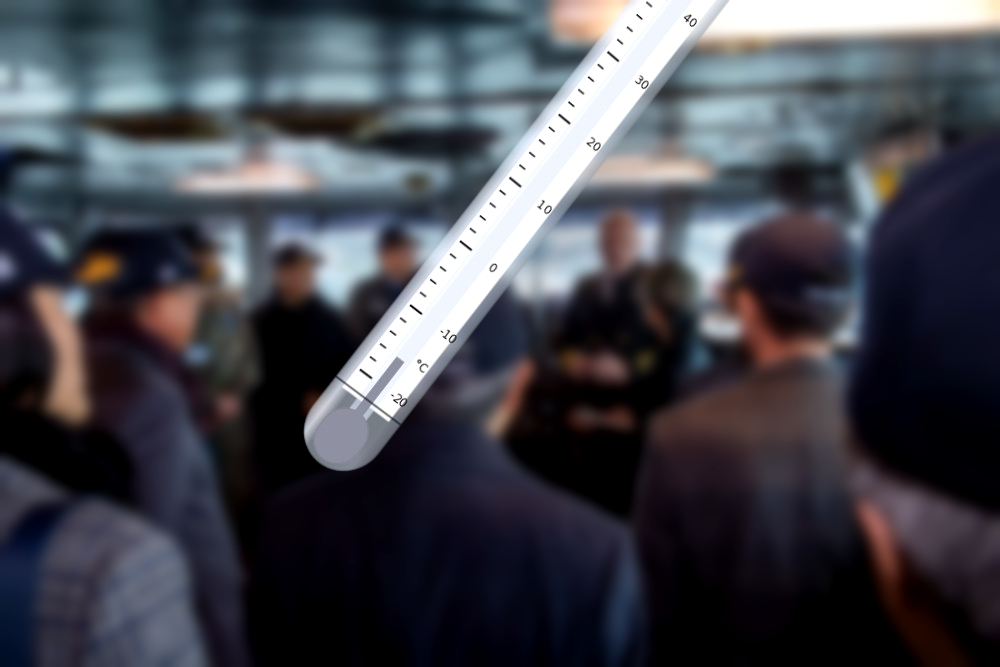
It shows {"value": -16, "unit": "°C"}
